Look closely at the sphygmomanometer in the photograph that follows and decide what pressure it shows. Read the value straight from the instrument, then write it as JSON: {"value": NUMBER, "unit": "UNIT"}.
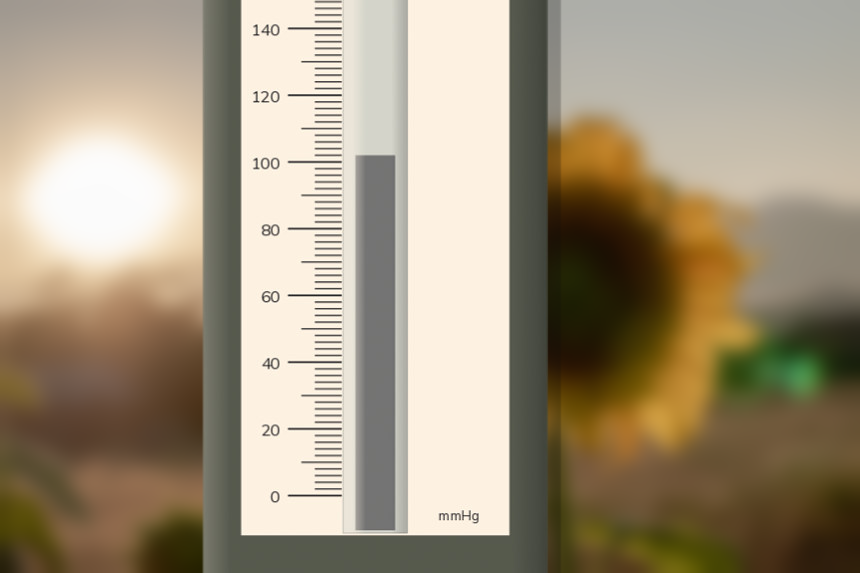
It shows {"value": 102, "unit": "mmHg"}
